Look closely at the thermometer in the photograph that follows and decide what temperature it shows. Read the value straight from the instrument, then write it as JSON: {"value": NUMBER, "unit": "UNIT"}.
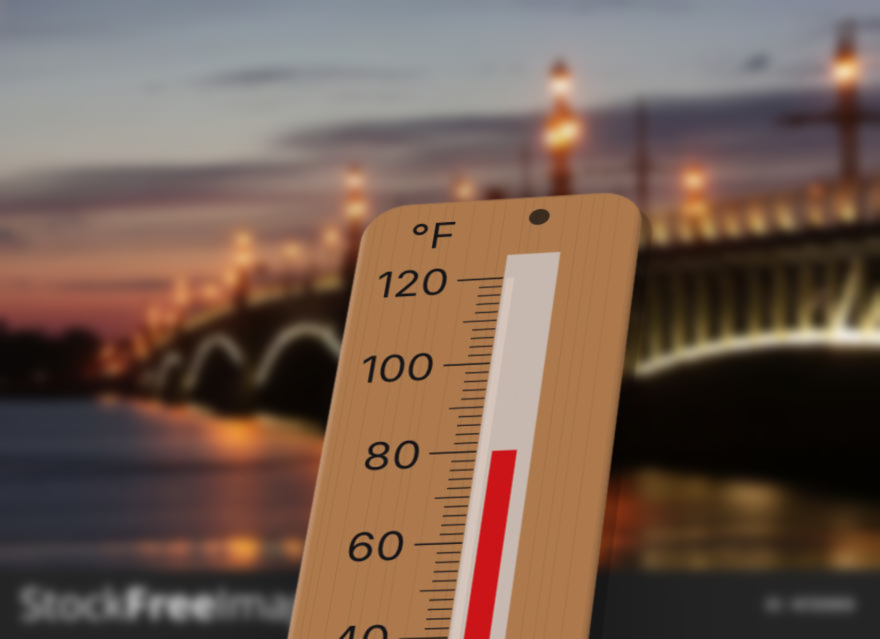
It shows {"value": 80, "unit": "°F"}
